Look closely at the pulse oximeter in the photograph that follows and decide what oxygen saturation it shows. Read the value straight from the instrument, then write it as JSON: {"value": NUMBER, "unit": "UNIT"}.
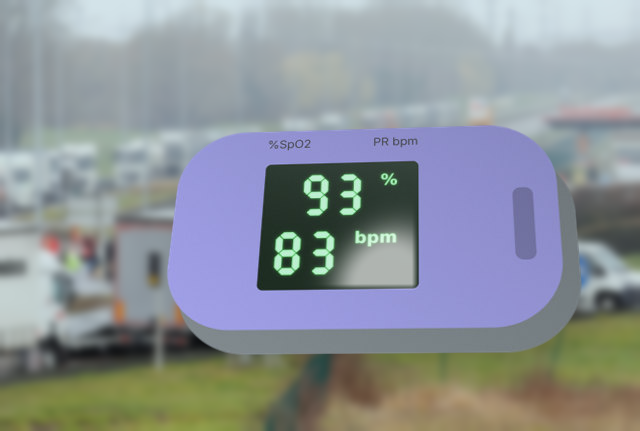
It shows {"value": 93, "unit": "%"}
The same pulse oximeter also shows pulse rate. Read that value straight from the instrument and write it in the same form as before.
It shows {"value": 83, "unit": "bpm"}
